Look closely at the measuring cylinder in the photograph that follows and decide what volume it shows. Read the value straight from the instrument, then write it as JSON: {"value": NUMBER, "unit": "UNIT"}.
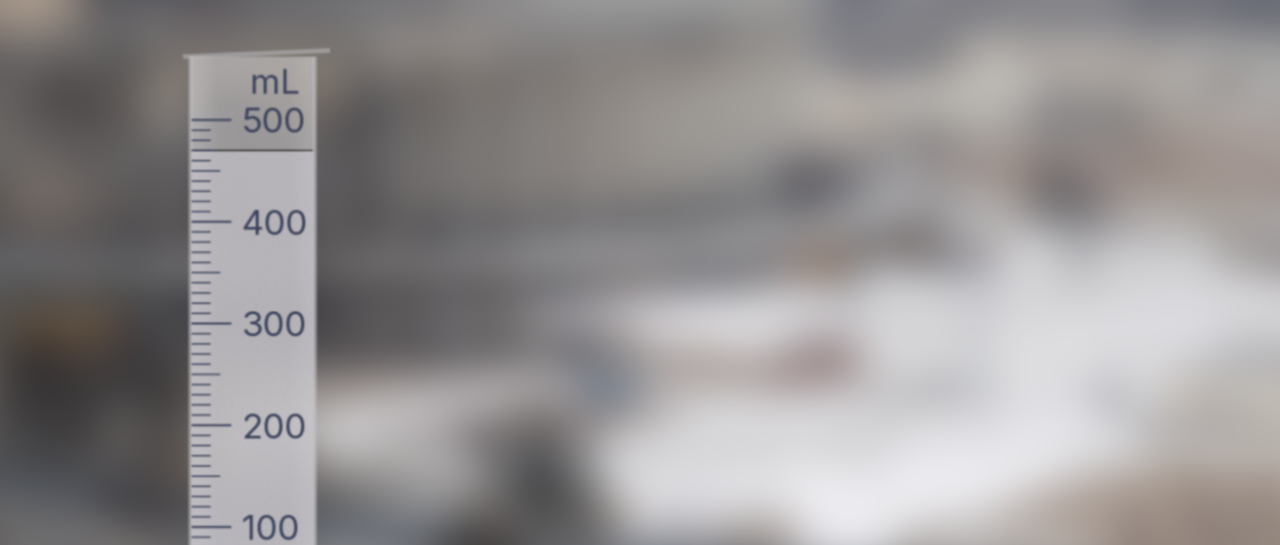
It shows {"value": 470, "unit": "mL"}
